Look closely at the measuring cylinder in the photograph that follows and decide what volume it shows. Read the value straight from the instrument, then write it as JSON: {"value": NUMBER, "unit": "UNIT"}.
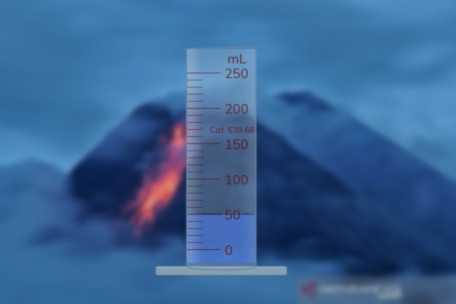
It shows {"value": 50, "unit": "mL"}
